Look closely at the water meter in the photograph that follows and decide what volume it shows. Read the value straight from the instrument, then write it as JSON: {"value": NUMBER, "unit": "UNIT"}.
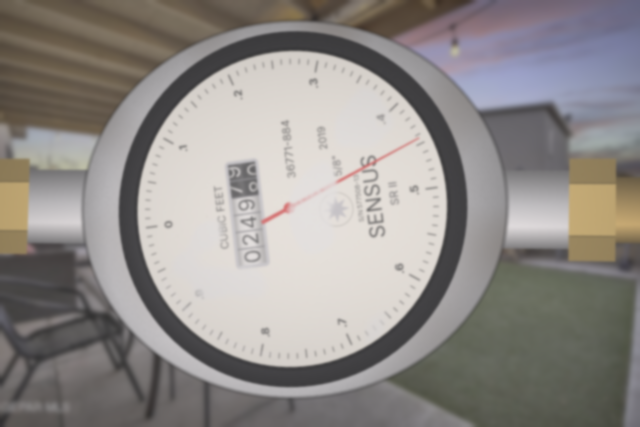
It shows {"value": 24979.44, "unit": "ft³"}
